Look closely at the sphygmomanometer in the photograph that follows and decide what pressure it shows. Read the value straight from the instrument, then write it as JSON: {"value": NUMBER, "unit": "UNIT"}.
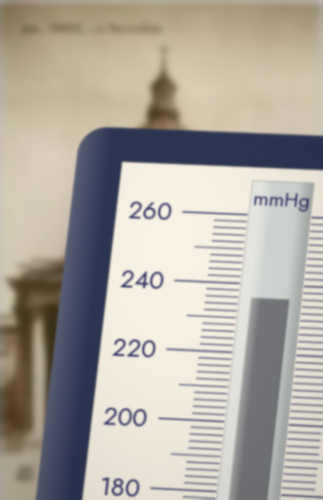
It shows {"value": 236, "unit": "mmHg"}
